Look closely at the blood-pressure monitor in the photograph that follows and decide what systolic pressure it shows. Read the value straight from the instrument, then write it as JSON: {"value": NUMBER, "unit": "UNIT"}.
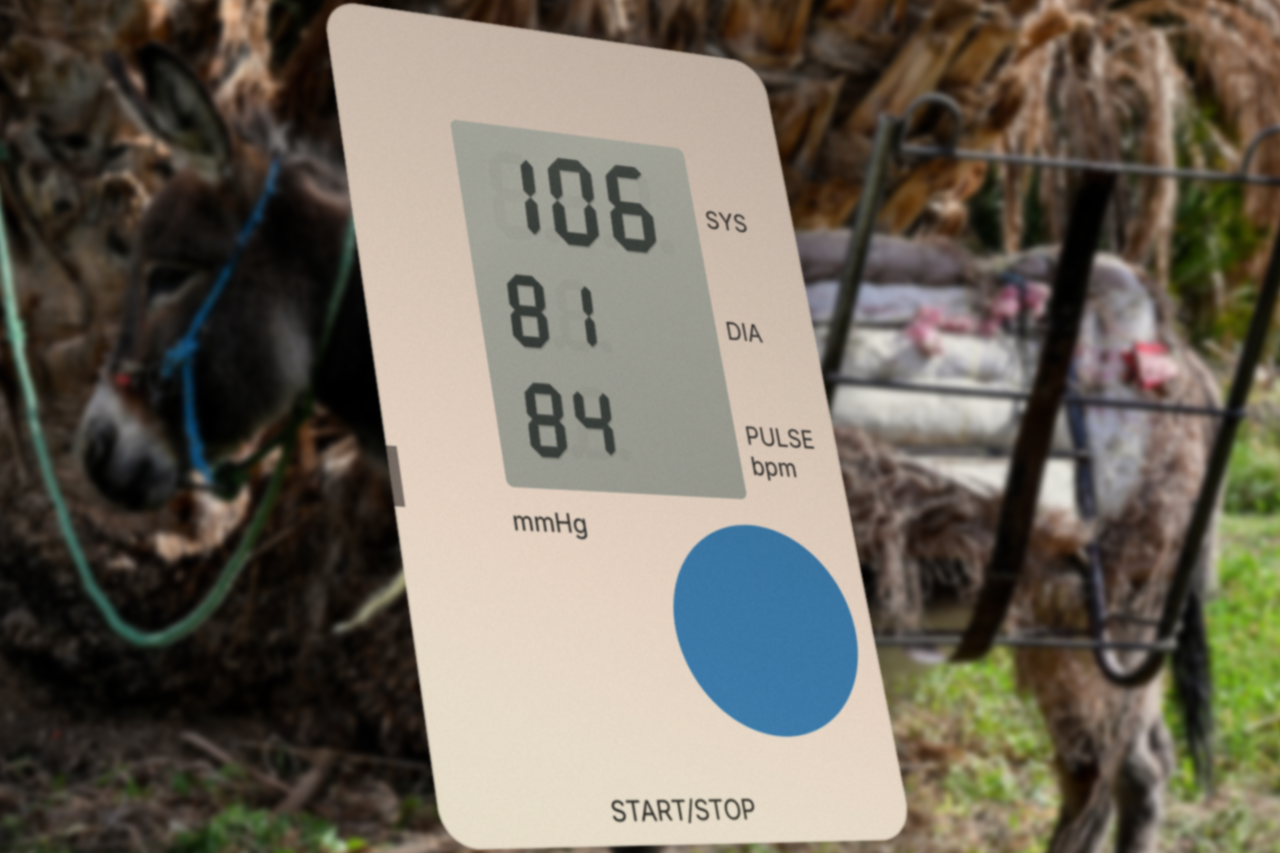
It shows {"value": 106, "unit": "mmHg"}
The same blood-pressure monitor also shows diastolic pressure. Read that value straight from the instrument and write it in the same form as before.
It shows {"value": 81, "unit": "mmHg"}
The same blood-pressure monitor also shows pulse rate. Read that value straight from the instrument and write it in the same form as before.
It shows {"value": 84, "unit": "bpm"}
